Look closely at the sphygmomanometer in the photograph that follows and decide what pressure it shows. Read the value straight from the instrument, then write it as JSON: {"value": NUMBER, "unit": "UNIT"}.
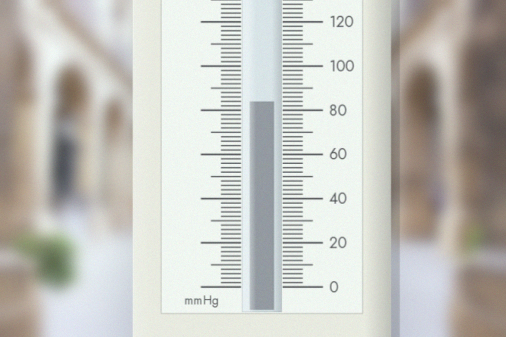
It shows {"value": 84, "unit": "mmHg"}
